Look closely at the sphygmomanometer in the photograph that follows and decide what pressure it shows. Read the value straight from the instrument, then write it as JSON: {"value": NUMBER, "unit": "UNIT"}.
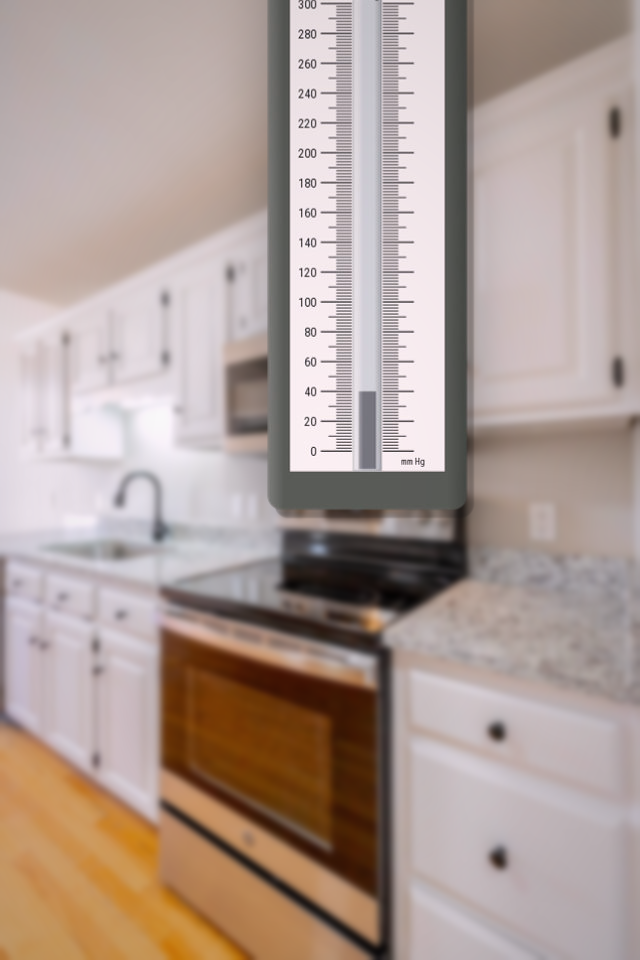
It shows {"value": 40, "unit": "mmHg"}
